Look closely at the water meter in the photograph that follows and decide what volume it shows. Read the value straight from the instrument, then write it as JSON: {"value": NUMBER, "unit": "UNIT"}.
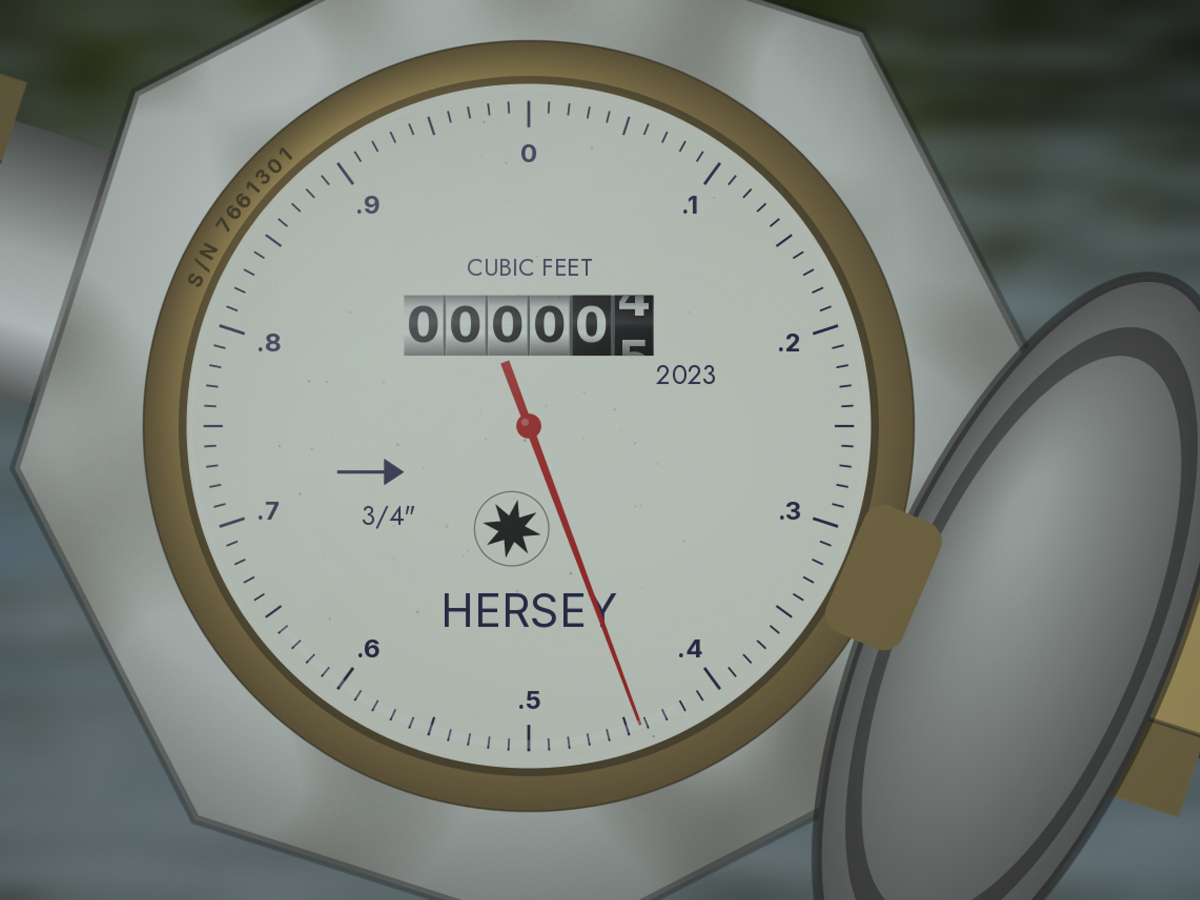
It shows {"value": 4.44, "unit": "ft³"}
